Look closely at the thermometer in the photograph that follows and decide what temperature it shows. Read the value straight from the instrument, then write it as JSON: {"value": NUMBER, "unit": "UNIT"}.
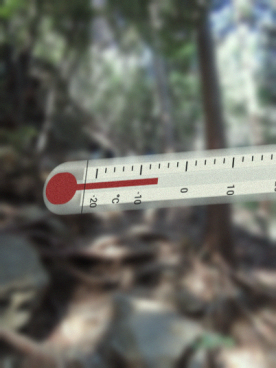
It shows {"value": -6, "unit": "°C"}
